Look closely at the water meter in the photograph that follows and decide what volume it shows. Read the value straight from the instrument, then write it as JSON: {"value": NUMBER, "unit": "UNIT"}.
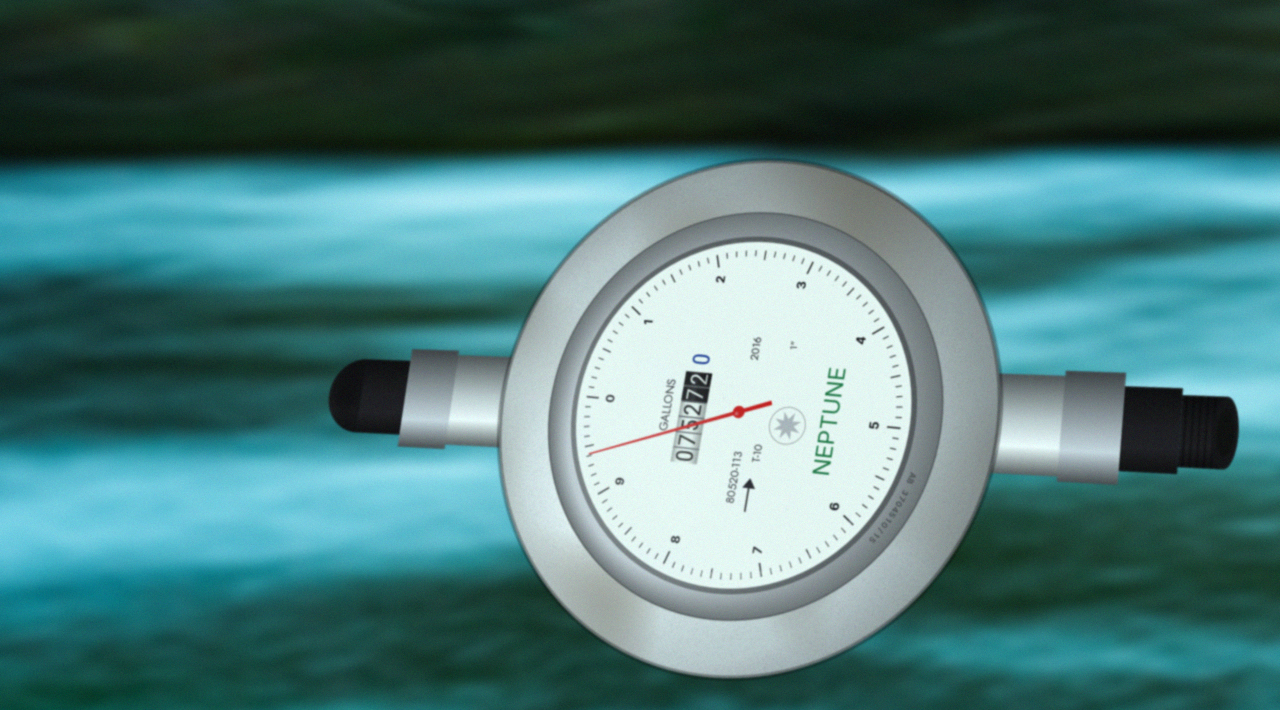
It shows {"value": 752719.4, "unit": "gal"}
